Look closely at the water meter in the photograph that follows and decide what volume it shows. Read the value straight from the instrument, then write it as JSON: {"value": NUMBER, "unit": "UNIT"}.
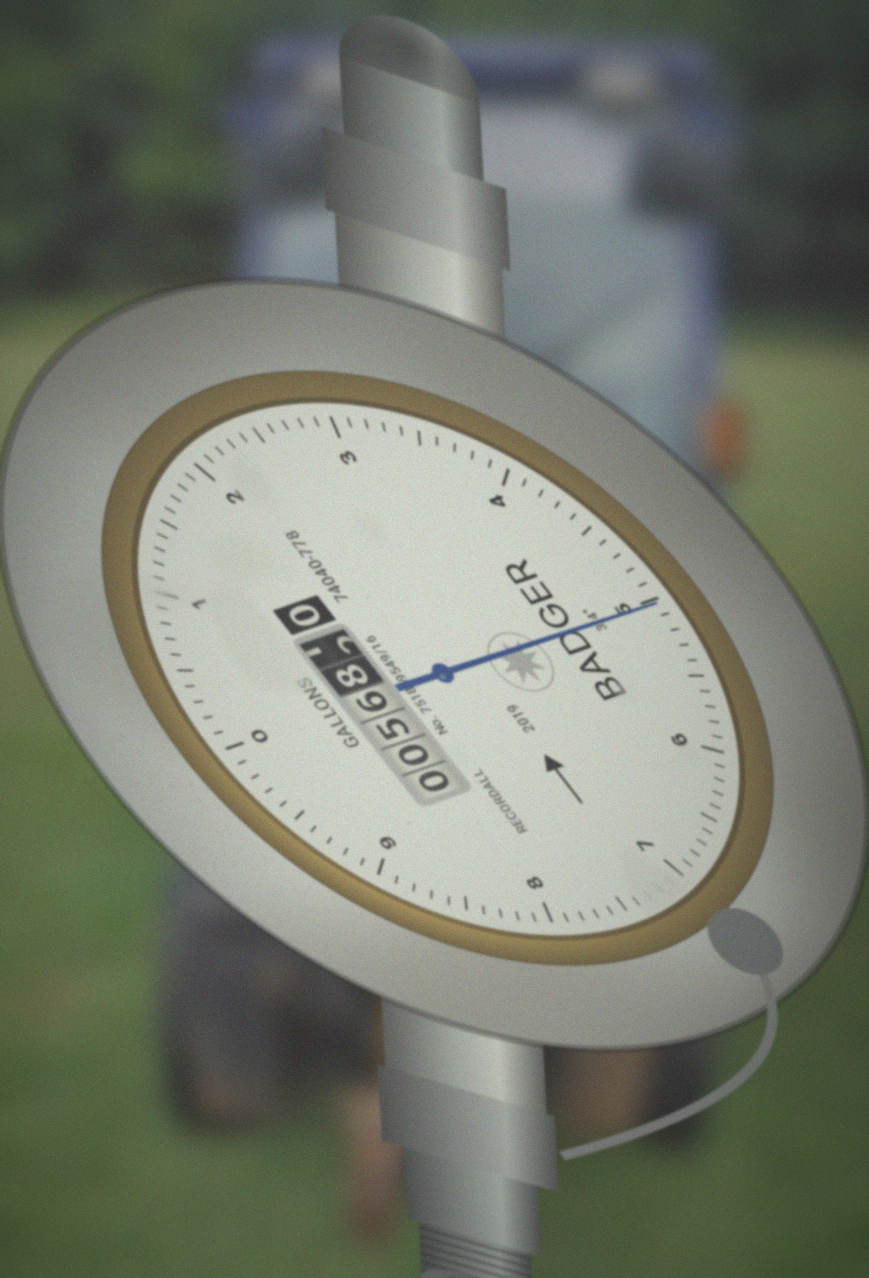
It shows {"value": 56815.0, "unit": "gal"}
